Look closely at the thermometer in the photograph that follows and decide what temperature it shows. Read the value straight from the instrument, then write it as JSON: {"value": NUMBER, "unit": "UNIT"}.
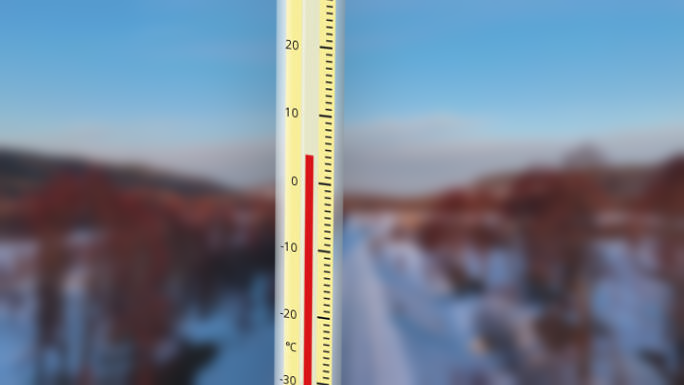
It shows {"value": 4, "unit": "°C"}
